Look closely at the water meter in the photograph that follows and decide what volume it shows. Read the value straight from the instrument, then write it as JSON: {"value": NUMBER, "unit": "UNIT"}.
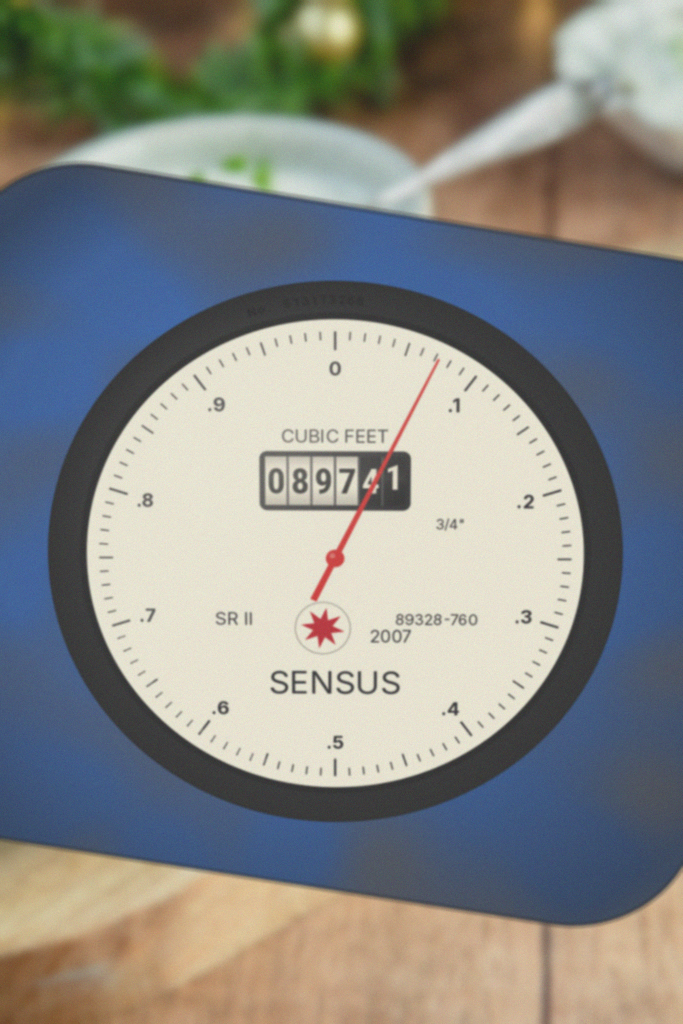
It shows {"value": 89741.07, "unit": "ft³"}
